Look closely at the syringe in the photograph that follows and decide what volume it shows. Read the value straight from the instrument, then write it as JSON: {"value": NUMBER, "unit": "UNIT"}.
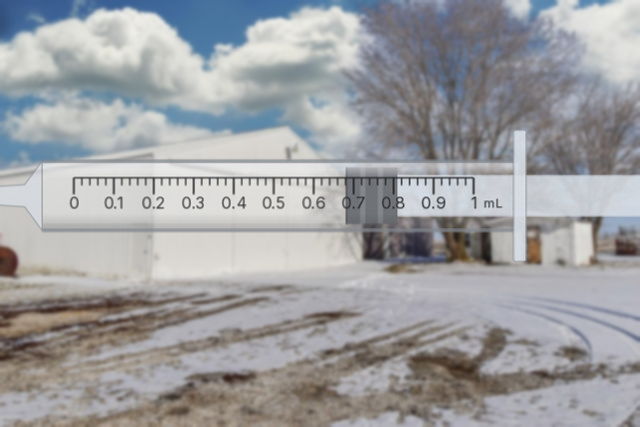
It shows {"value": 0.68, "unit": "mL"}
